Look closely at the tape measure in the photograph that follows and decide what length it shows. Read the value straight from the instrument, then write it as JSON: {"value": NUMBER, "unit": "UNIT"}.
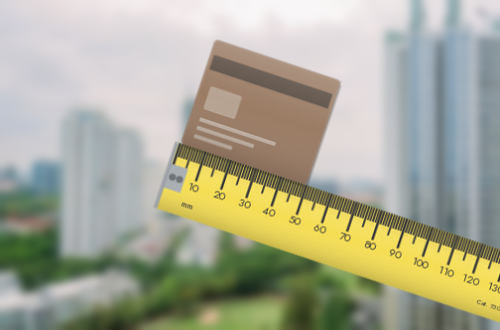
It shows {"value": 50, "unit": "mm"}
